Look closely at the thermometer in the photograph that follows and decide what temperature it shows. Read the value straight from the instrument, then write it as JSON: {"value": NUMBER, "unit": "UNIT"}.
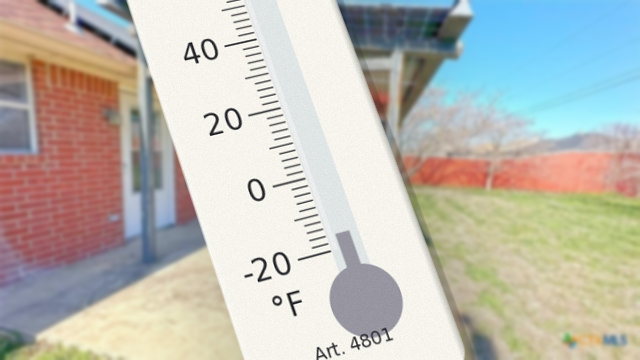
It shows {"value": -16, "unit": "°F"}
